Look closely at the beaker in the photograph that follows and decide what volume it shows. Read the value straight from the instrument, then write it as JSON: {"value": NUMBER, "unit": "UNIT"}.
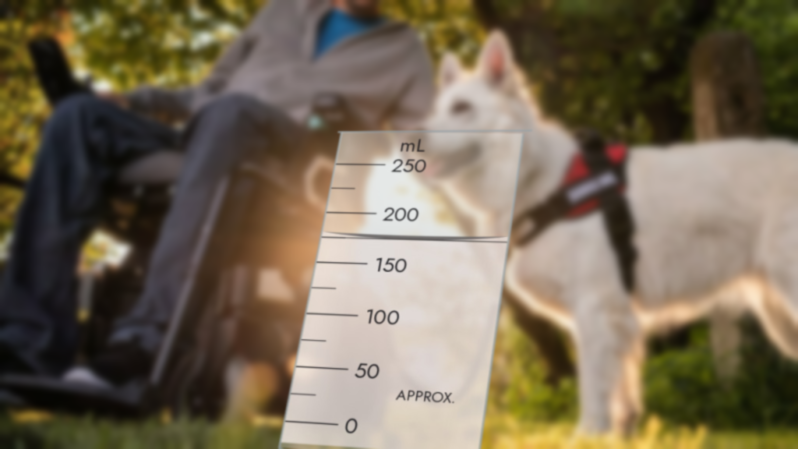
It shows {"value": 175, "unit": "mL"}
